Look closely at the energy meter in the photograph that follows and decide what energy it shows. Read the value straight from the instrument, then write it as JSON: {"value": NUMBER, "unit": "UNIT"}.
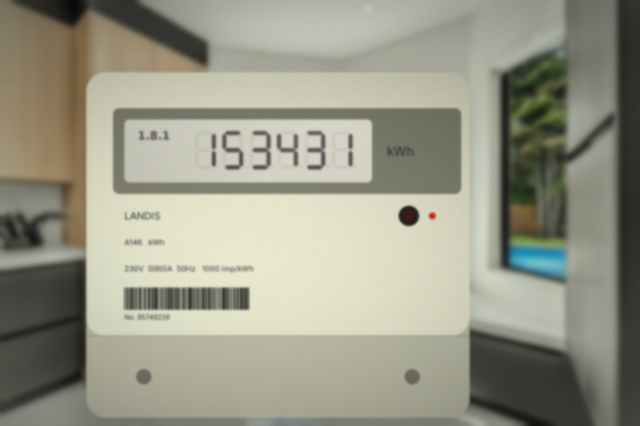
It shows {"value": 153431, "unit": "kWh"}
